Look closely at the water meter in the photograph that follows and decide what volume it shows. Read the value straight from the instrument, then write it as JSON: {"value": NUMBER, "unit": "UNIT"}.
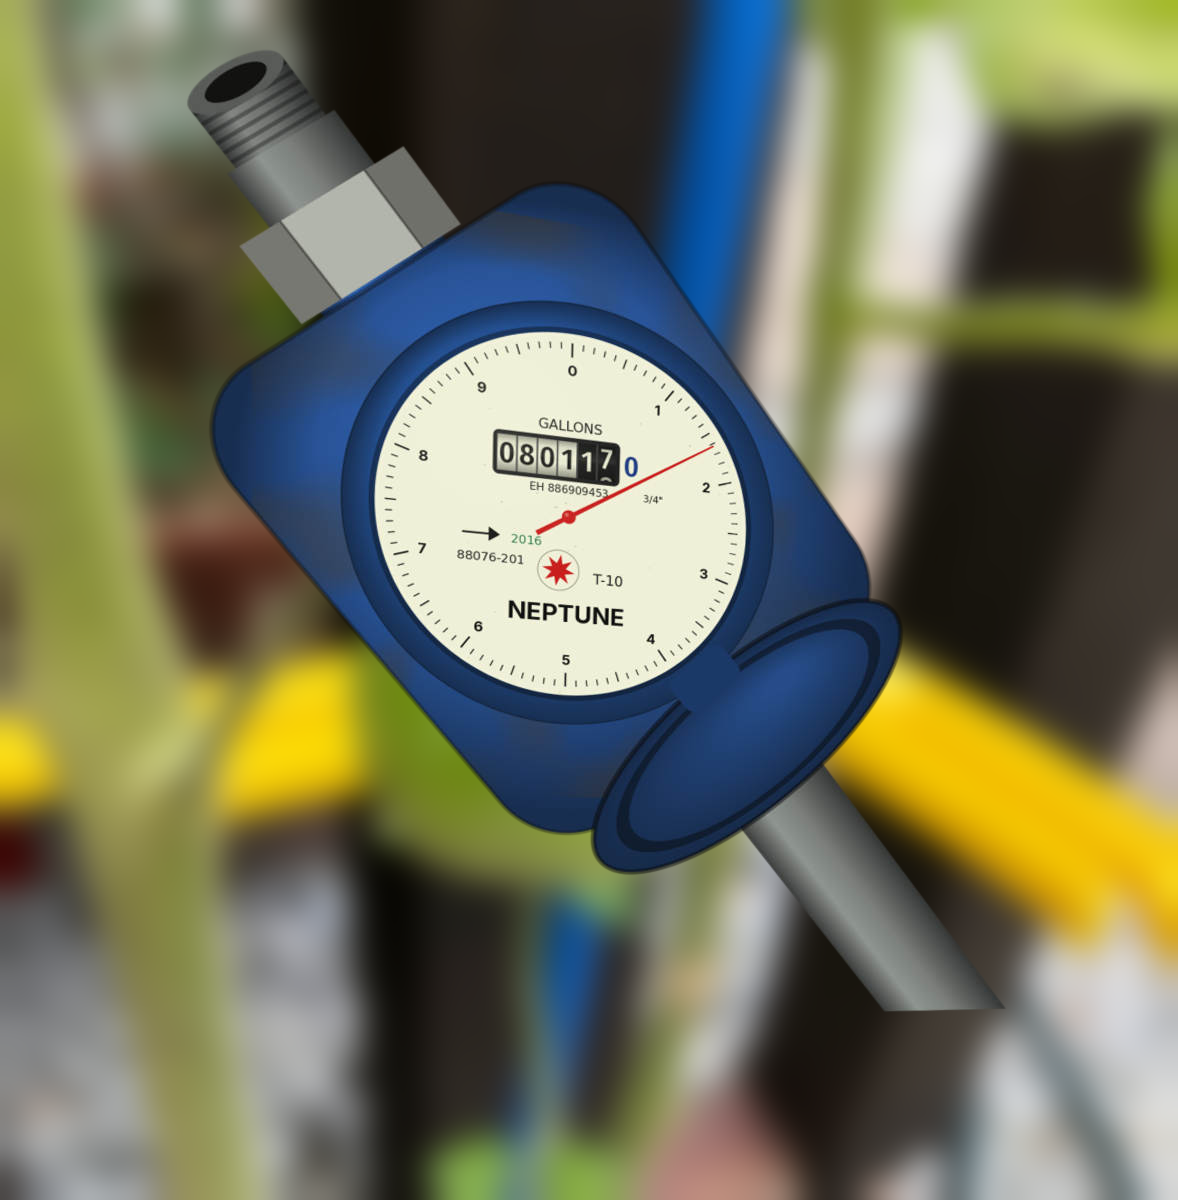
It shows {"value": 801171.6, "unit": "gal"}
